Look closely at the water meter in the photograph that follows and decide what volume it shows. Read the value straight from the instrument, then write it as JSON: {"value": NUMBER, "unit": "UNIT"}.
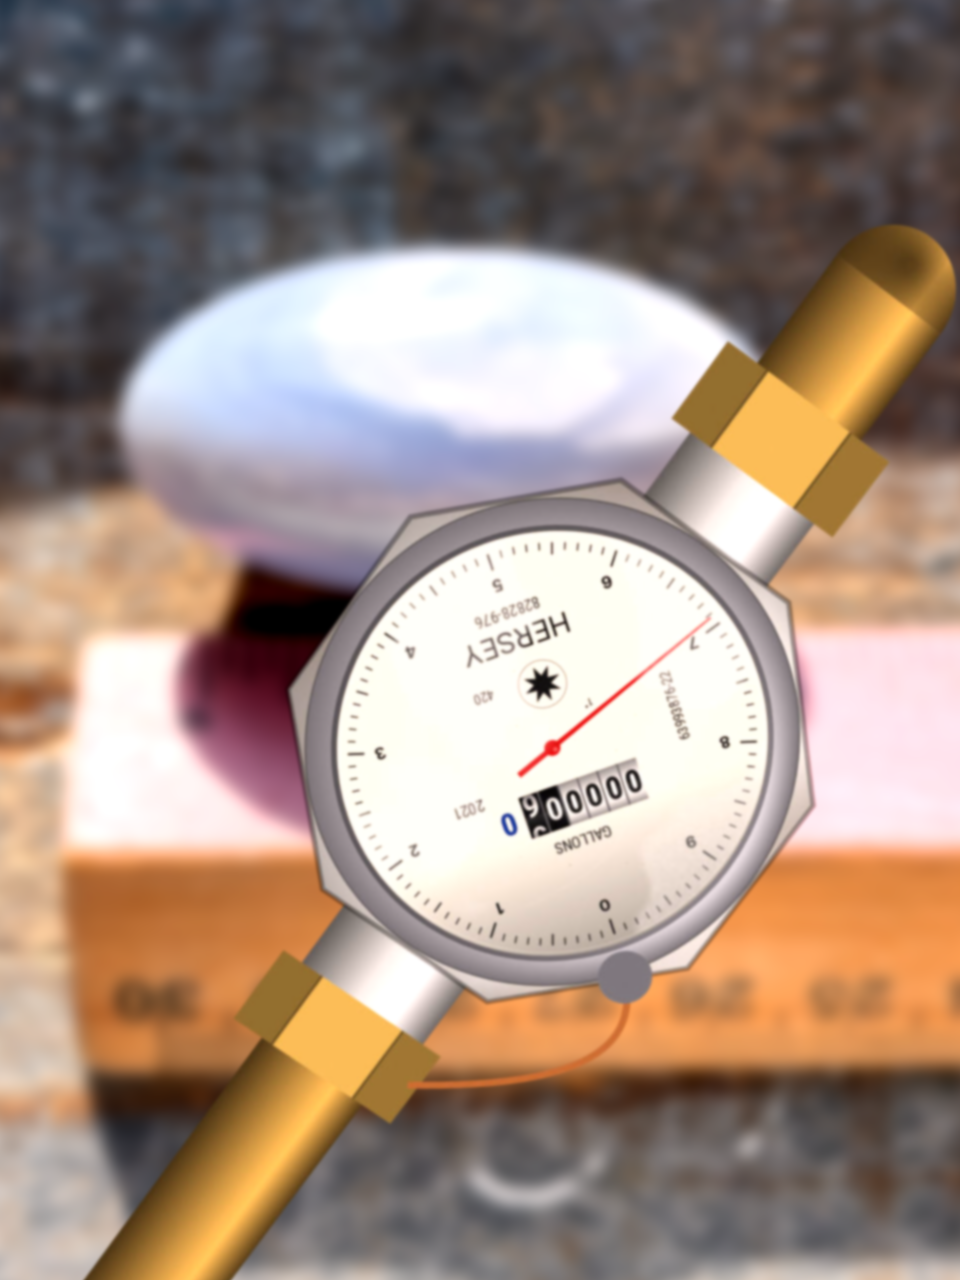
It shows {"value": 56.9, "unit": "gal"}
